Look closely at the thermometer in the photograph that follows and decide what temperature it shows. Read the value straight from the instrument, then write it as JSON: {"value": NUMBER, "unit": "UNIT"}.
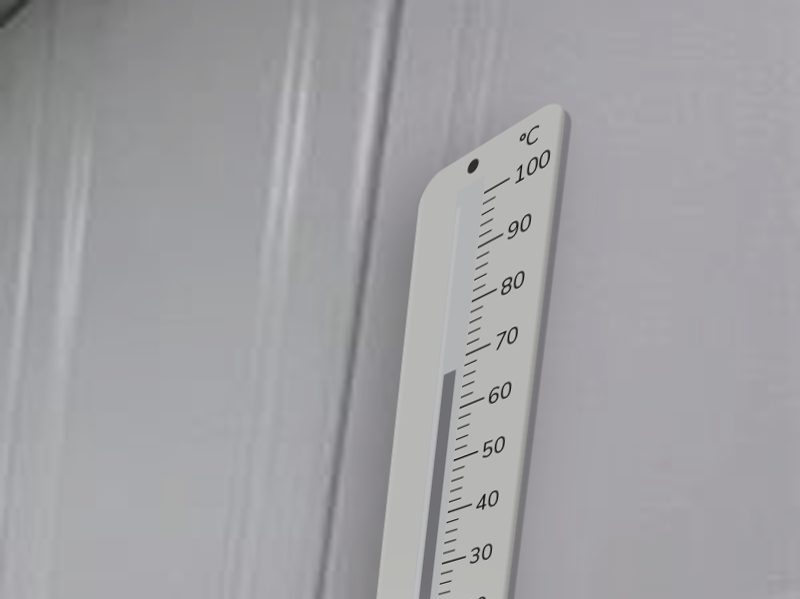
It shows {"value": 68, "unit": "°C"}
